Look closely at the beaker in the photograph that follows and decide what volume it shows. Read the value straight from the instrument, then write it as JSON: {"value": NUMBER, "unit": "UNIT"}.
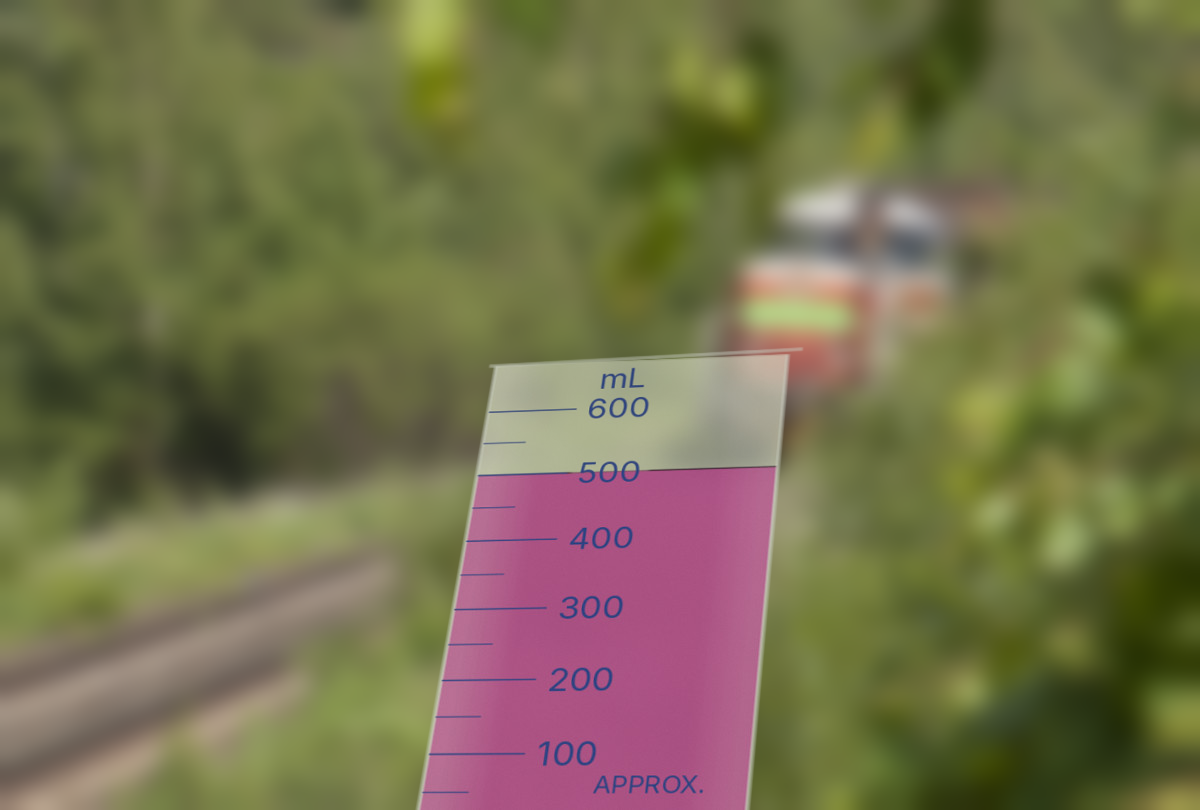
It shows {"value": 500, "unit": "mL"}
